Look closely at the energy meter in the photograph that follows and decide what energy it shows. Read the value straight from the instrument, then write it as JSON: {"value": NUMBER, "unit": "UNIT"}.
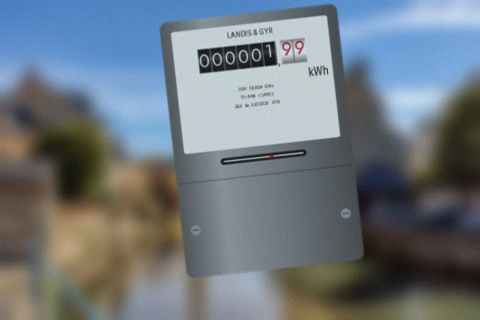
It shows {"value": 1.99, "unit": "kWh"}
